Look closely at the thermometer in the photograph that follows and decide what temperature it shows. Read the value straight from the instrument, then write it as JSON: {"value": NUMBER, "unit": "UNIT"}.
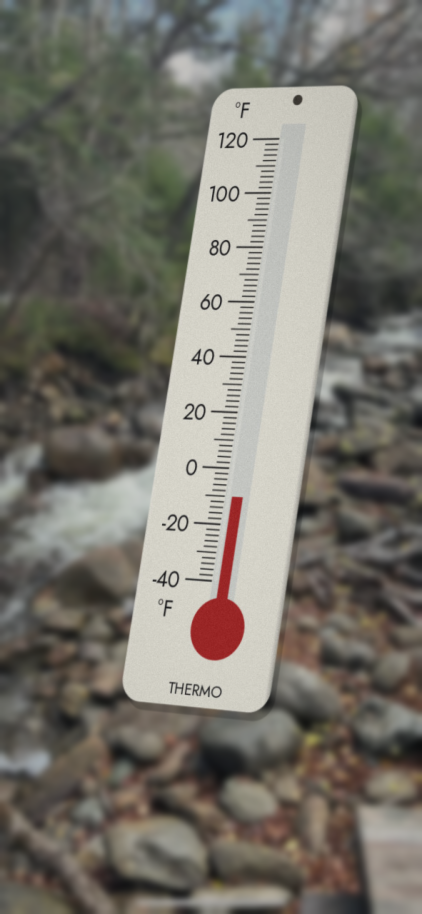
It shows {"value": -10, "unit": "°F"}
